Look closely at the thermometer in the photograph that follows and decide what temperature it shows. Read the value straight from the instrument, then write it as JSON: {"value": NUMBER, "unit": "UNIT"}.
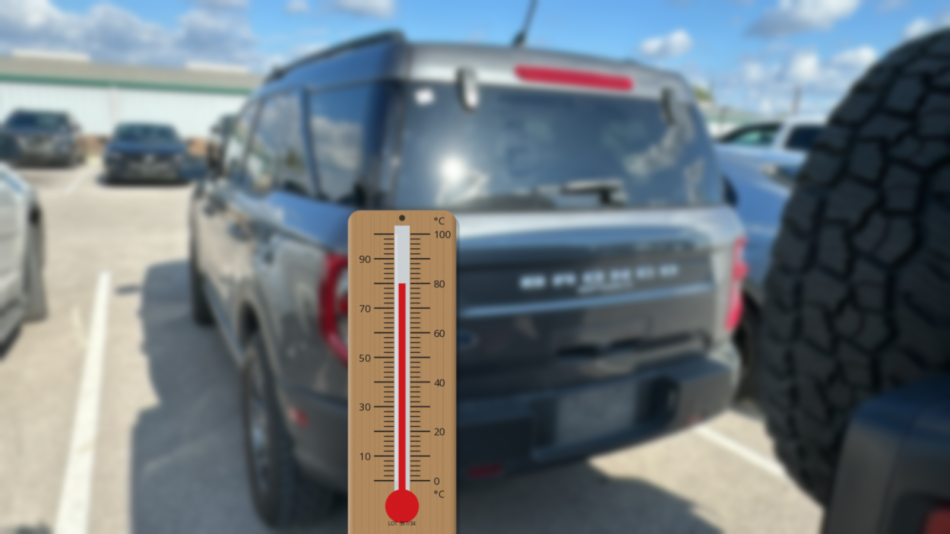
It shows {"value": 80, "unit": "°C"}
